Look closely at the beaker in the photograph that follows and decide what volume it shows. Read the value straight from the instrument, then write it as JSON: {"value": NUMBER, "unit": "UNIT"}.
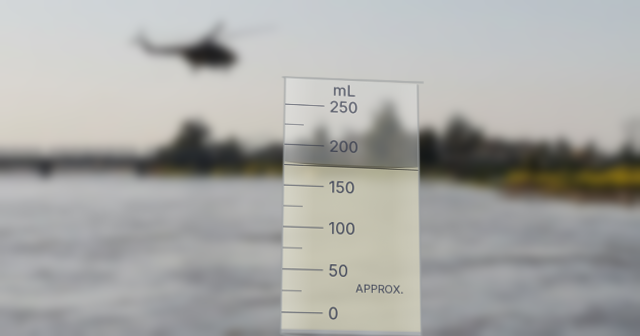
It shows {"value": 175, "unit": "mL"}
